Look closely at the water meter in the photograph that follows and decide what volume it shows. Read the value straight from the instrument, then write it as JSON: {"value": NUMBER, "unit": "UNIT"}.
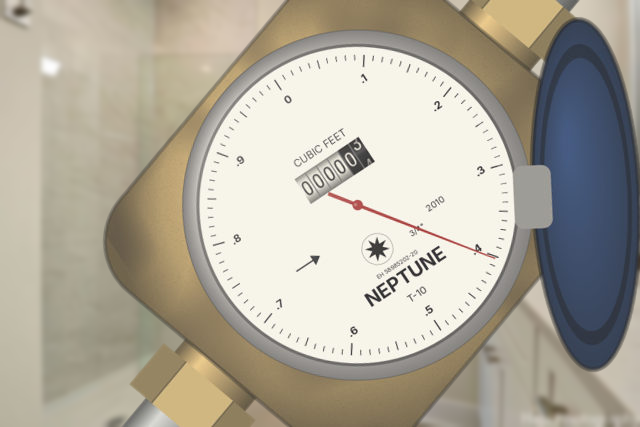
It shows {"value": 3.40, "unit": "ft³"}
